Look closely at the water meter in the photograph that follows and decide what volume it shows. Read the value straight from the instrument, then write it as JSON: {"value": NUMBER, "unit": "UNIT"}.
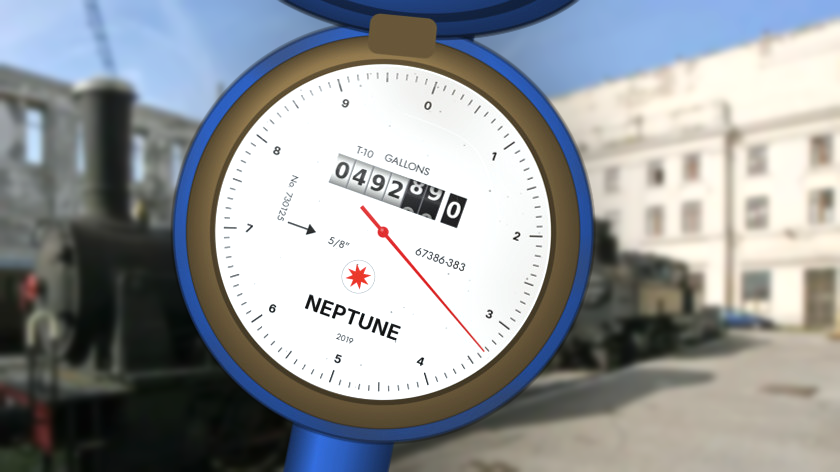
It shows {"value": 492893.3, "unit": "gal"}
